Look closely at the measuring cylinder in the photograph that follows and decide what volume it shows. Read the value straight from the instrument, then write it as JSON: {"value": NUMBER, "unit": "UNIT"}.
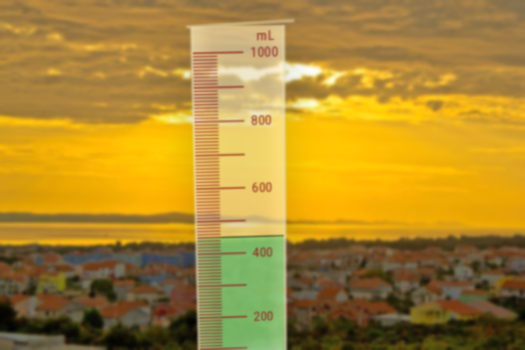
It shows {"value": 450, "unit": "mL"}
